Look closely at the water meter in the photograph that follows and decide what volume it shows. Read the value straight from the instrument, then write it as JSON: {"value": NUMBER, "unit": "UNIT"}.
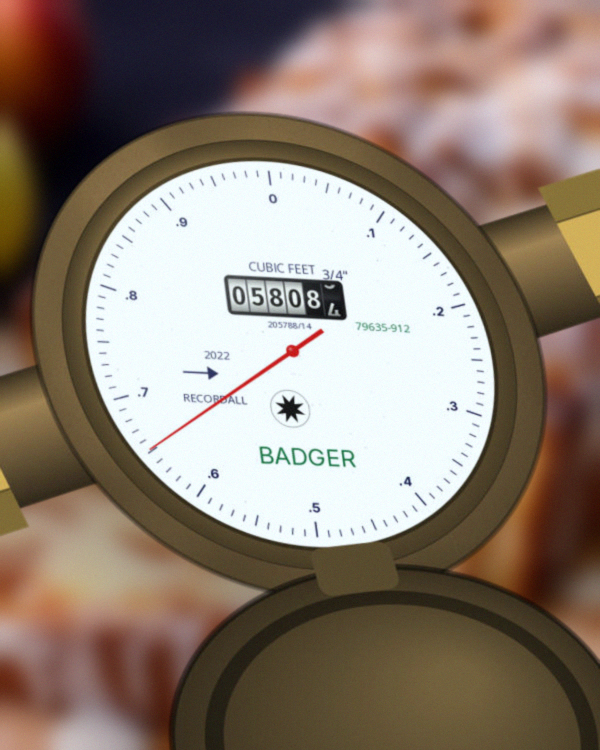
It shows {"value": 58083.65, "unit": "ft³"}
